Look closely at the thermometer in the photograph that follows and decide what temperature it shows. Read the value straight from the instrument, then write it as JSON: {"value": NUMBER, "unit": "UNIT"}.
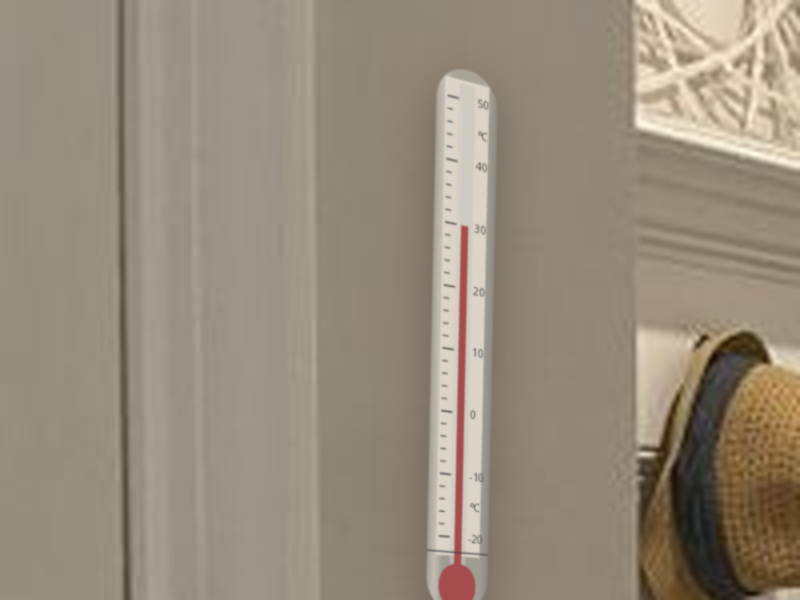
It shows {"value": 30, "unit": "°C"}
